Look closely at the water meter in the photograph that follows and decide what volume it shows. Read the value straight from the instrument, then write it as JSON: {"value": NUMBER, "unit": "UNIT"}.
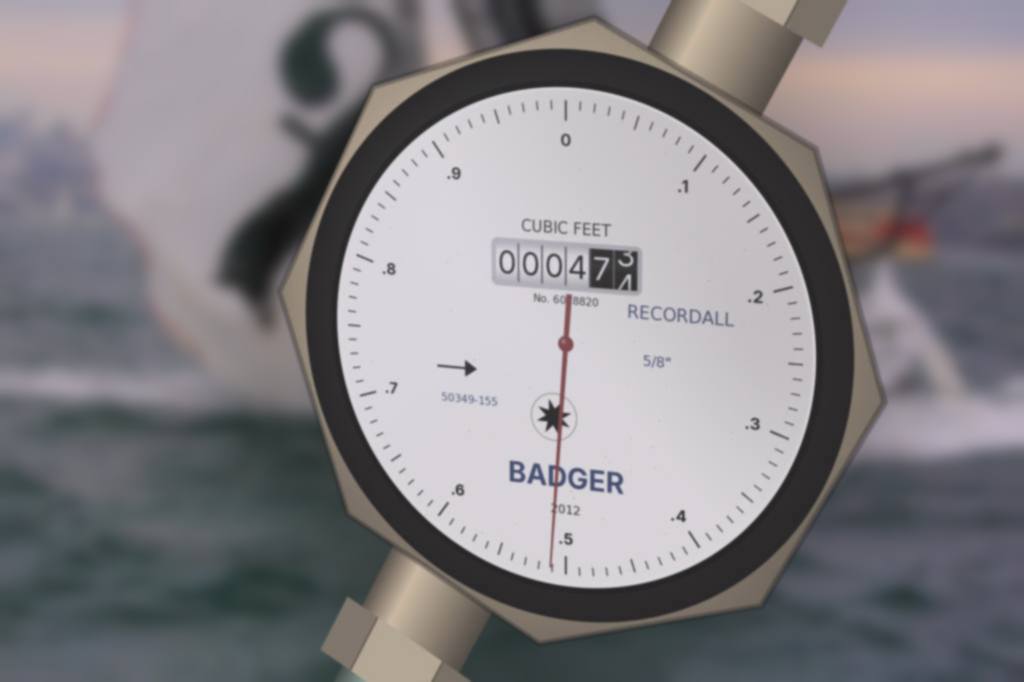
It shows {"value": 473.51, "unit": "ft³"}
